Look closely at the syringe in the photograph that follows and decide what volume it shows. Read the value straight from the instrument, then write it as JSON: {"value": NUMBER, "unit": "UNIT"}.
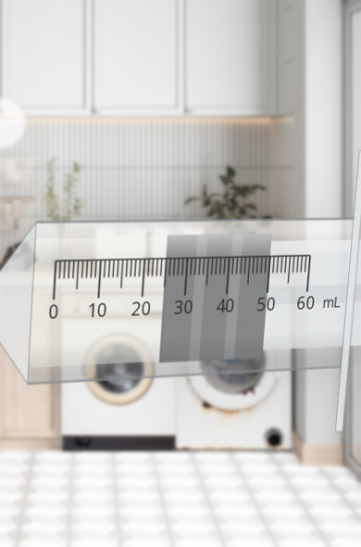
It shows {"value": 25, "unit": "mL"}
